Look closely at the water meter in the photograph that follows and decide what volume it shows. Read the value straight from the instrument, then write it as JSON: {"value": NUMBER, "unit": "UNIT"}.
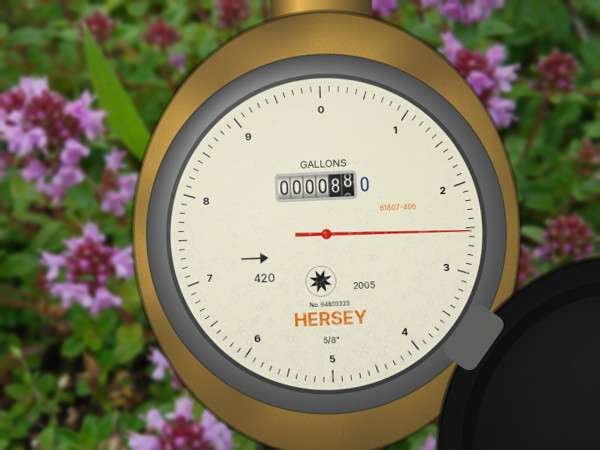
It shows {"value": 882.5, "unit": "gal"}
